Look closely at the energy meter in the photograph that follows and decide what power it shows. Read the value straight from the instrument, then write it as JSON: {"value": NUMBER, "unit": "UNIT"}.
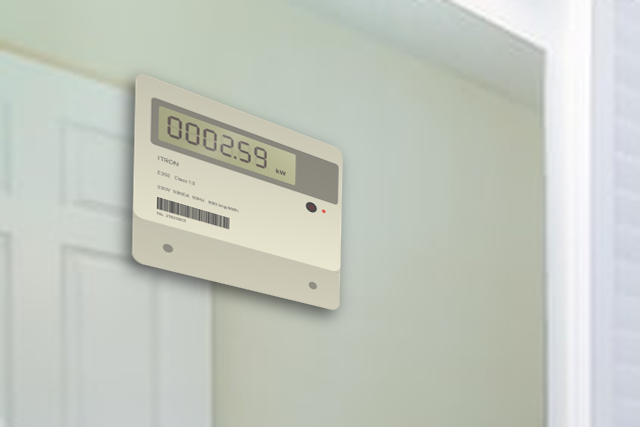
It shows {"value": 2.59, "unit": "kW"}
